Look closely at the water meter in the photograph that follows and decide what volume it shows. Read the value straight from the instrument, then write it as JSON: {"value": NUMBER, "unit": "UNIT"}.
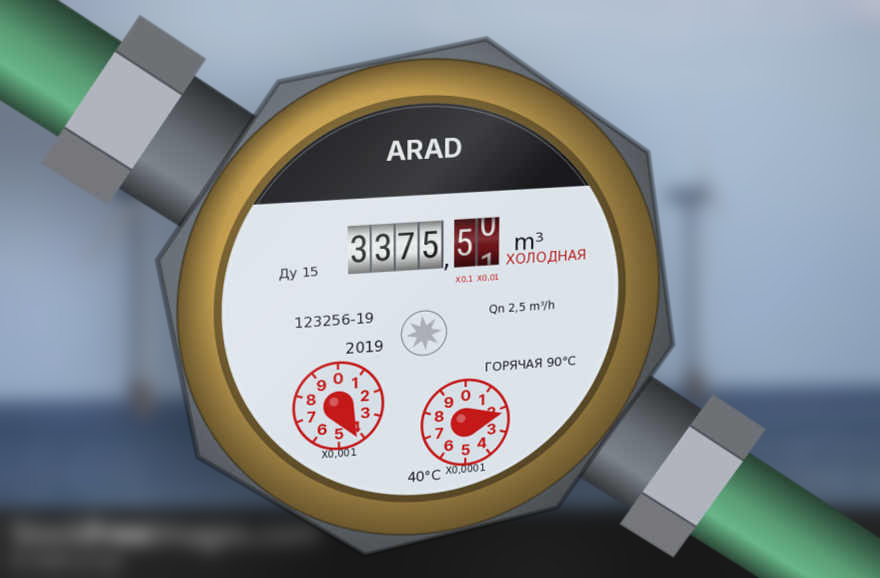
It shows {"value": 3375.5042, "unit": "m³"}
